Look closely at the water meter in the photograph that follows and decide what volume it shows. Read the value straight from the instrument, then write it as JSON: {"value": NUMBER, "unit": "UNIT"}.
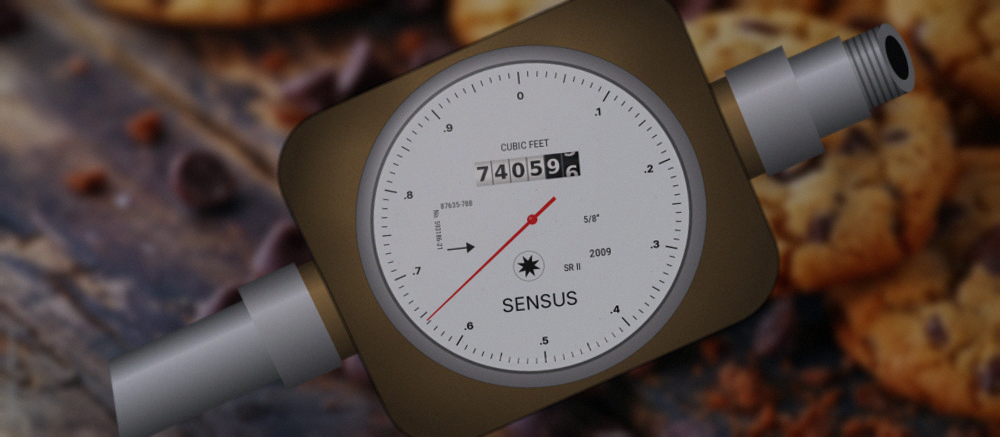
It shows {"value": 740595.64, "unit": "ft³"}
